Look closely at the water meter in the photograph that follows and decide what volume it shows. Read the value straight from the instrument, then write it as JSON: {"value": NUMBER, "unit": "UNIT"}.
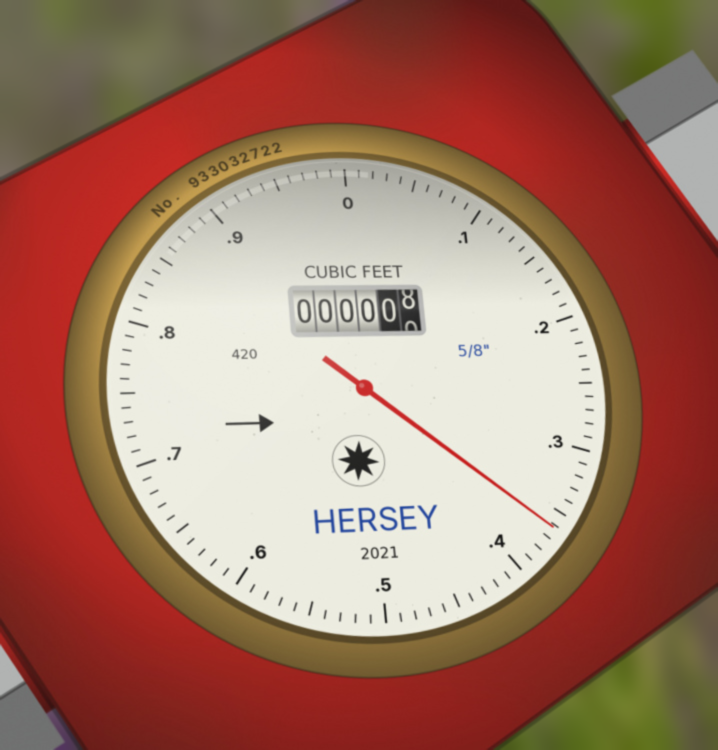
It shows {"value": 8.36, "unit": "ft³"}
